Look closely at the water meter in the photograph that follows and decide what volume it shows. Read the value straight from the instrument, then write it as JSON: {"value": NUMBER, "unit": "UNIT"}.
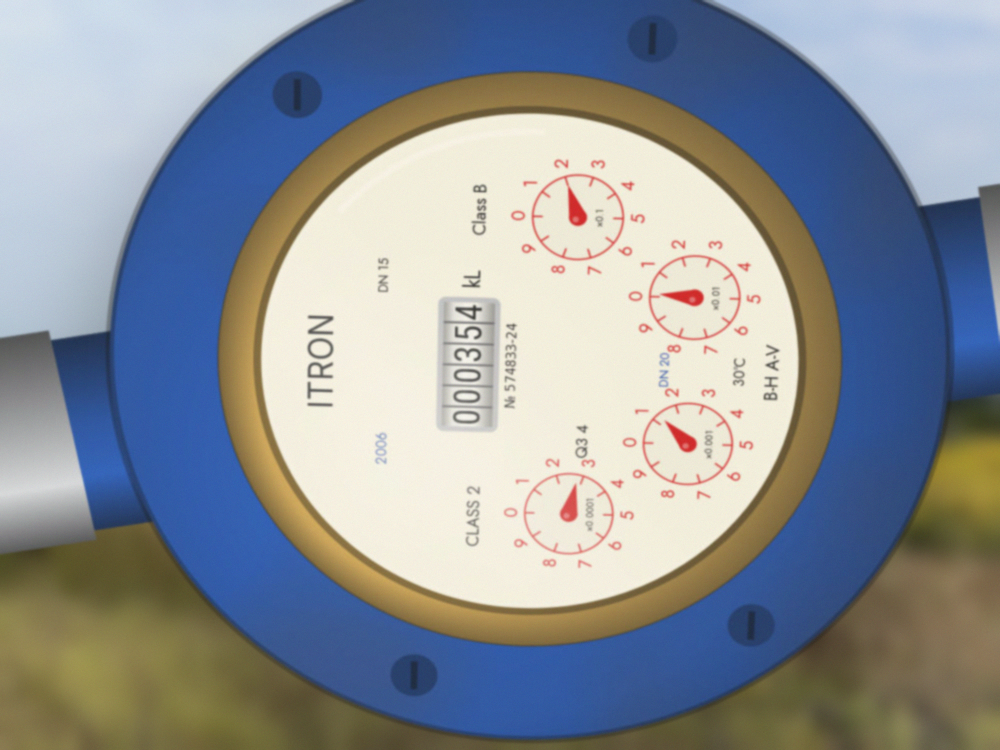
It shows {"value": 354.2012, "unit": "kL"}
